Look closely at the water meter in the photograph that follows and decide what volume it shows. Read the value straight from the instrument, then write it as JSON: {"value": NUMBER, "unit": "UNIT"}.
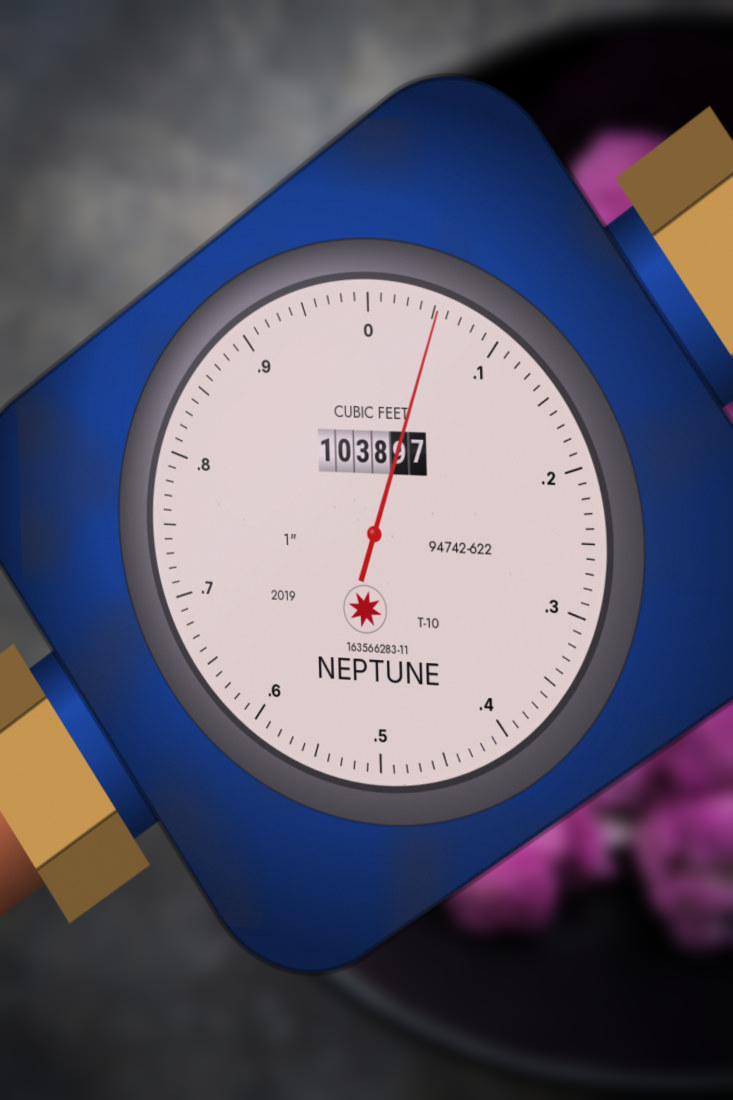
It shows {"value": 103897.05, "unit": "ft³"}
